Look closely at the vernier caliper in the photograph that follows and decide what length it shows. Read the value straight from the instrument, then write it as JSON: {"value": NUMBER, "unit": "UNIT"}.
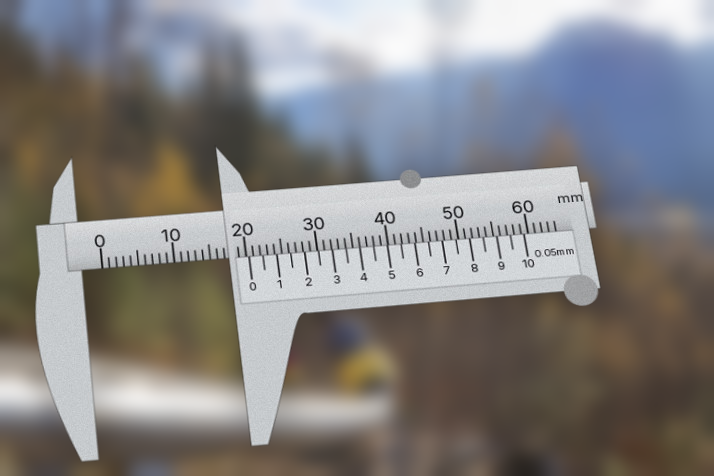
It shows {"value": 20.4, "unit": "mm"}
